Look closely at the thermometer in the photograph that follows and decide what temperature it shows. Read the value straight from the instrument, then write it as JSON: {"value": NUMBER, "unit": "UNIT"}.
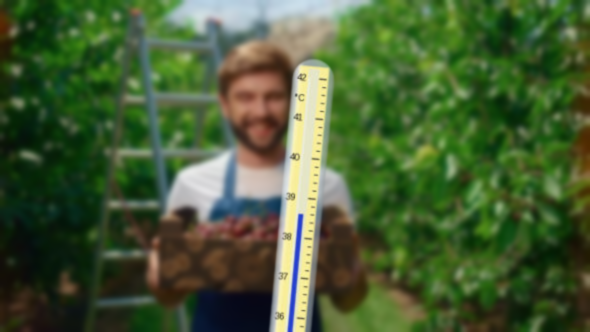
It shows {"value": 38.6, "unit": "°C"}
